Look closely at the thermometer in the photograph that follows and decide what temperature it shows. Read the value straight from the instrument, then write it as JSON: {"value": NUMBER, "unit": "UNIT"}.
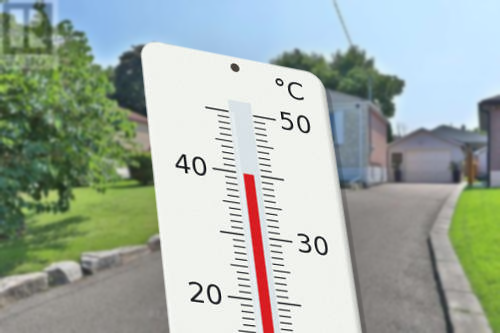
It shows {"value": 40, "unit": "°C"}
